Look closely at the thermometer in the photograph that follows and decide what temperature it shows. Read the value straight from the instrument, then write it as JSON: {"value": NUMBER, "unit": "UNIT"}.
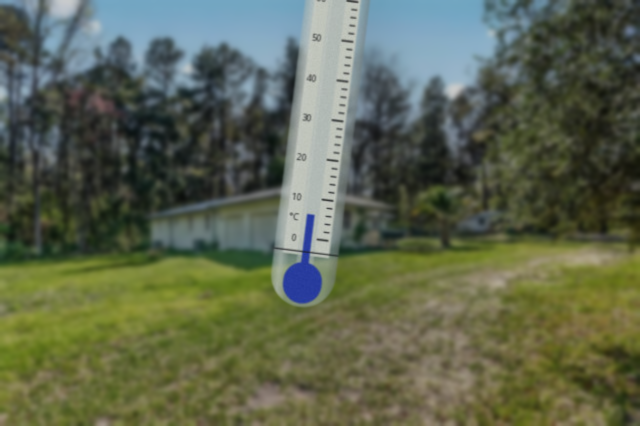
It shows {"value": 6, "unit": "°C"}
